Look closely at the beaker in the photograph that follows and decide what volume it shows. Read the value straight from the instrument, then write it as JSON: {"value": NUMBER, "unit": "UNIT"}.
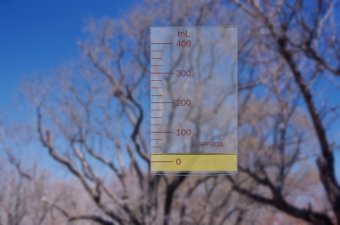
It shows {"value": 25, "unit": "mL"}
